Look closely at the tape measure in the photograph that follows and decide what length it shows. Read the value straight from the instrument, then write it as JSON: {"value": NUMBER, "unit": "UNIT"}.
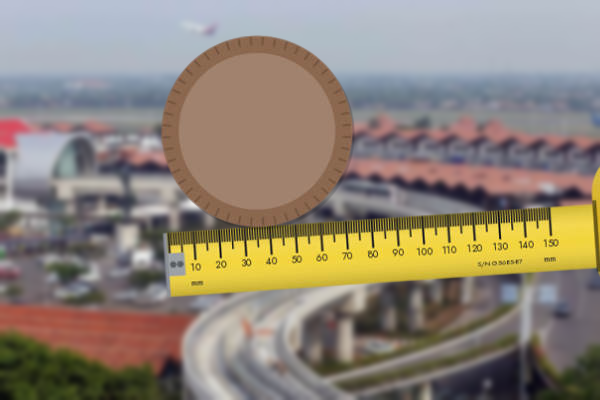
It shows {"value": 75, "unit": "mm"}
